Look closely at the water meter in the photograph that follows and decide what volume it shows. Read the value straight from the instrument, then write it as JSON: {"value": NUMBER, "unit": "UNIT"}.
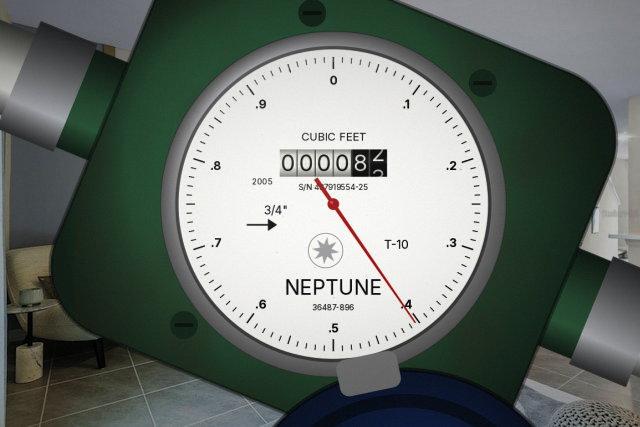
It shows {"value": 82.40, "unit": "ft³"}
